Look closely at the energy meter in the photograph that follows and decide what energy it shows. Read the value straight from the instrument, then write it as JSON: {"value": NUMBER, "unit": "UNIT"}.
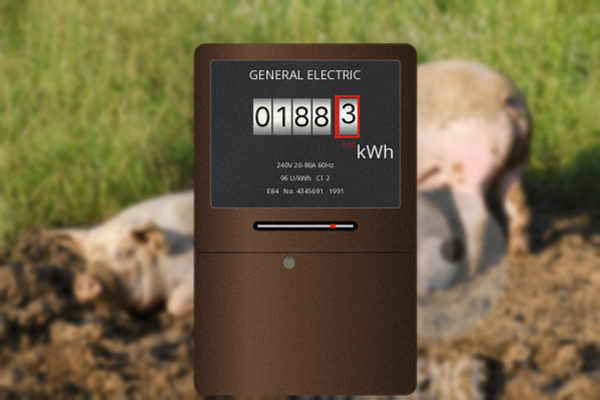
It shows {"value": 188.3, "unit": "kWh"}
